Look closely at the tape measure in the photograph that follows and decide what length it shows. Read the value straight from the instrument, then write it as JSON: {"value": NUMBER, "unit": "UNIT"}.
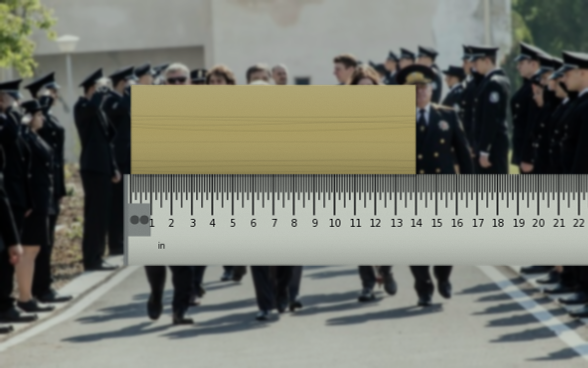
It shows {"value": 14, "unit": "in"}
